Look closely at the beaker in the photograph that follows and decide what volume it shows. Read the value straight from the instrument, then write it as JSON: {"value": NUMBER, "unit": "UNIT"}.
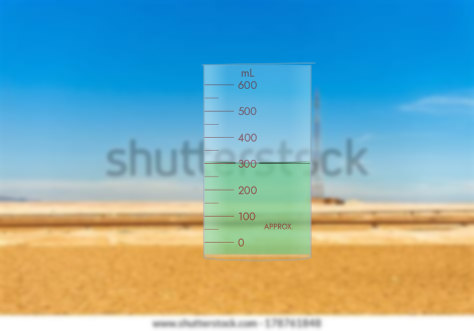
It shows {"value": 300, "unit": "mL"}
